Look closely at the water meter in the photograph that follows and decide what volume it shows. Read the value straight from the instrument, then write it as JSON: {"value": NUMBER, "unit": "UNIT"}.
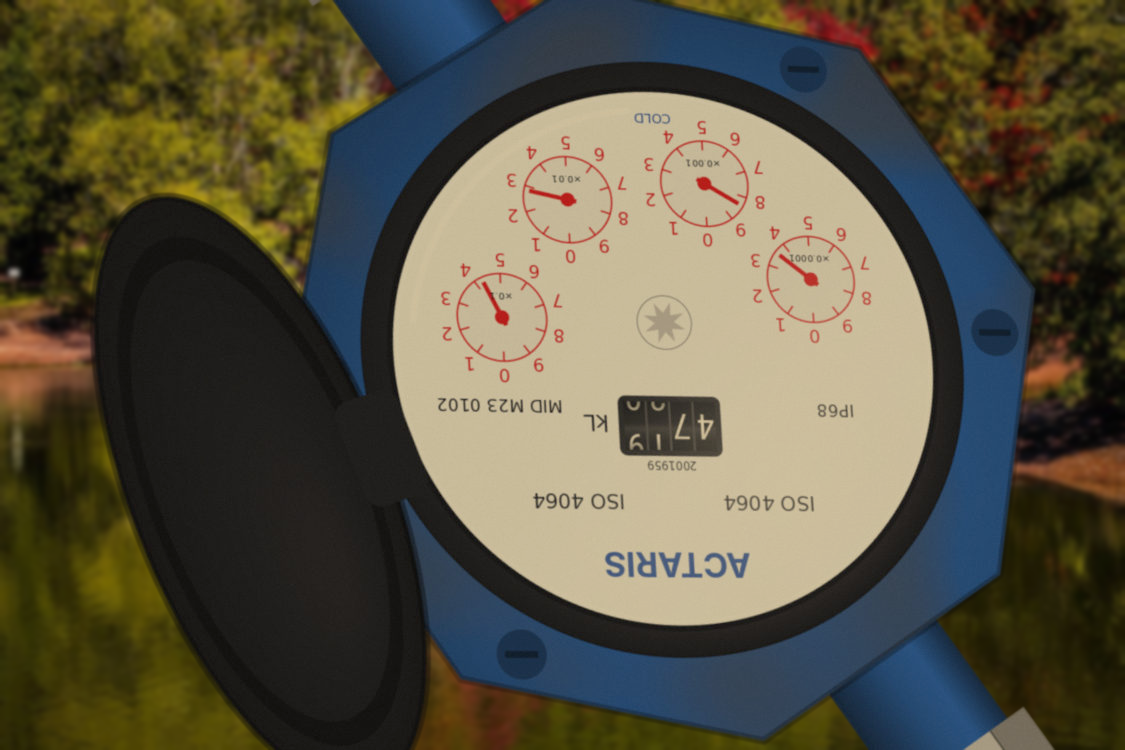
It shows {"value": 4719.4283, "unit": "kL"}
